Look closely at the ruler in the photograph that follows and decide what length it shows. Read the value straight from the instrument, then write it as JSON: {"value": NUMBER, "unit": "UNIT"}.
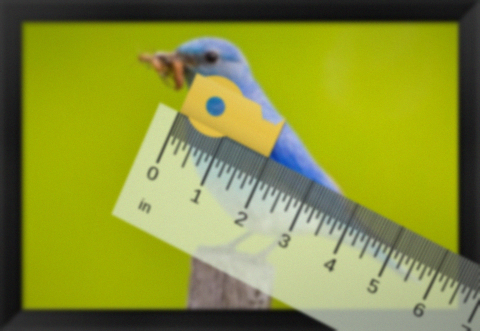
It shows {"value": 2, "unit": "in"}
